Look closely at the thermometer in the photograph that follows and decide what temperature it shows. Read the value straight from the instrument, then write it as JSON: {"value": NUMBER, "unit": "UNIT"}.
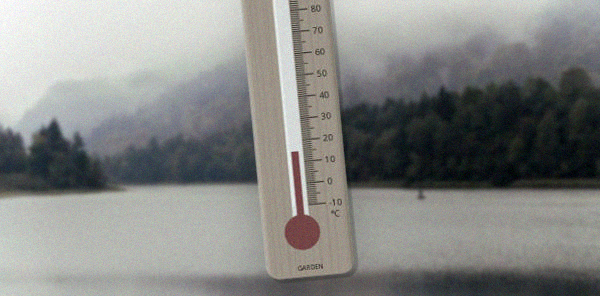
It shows {"value": 15, "unit": "°C"}
